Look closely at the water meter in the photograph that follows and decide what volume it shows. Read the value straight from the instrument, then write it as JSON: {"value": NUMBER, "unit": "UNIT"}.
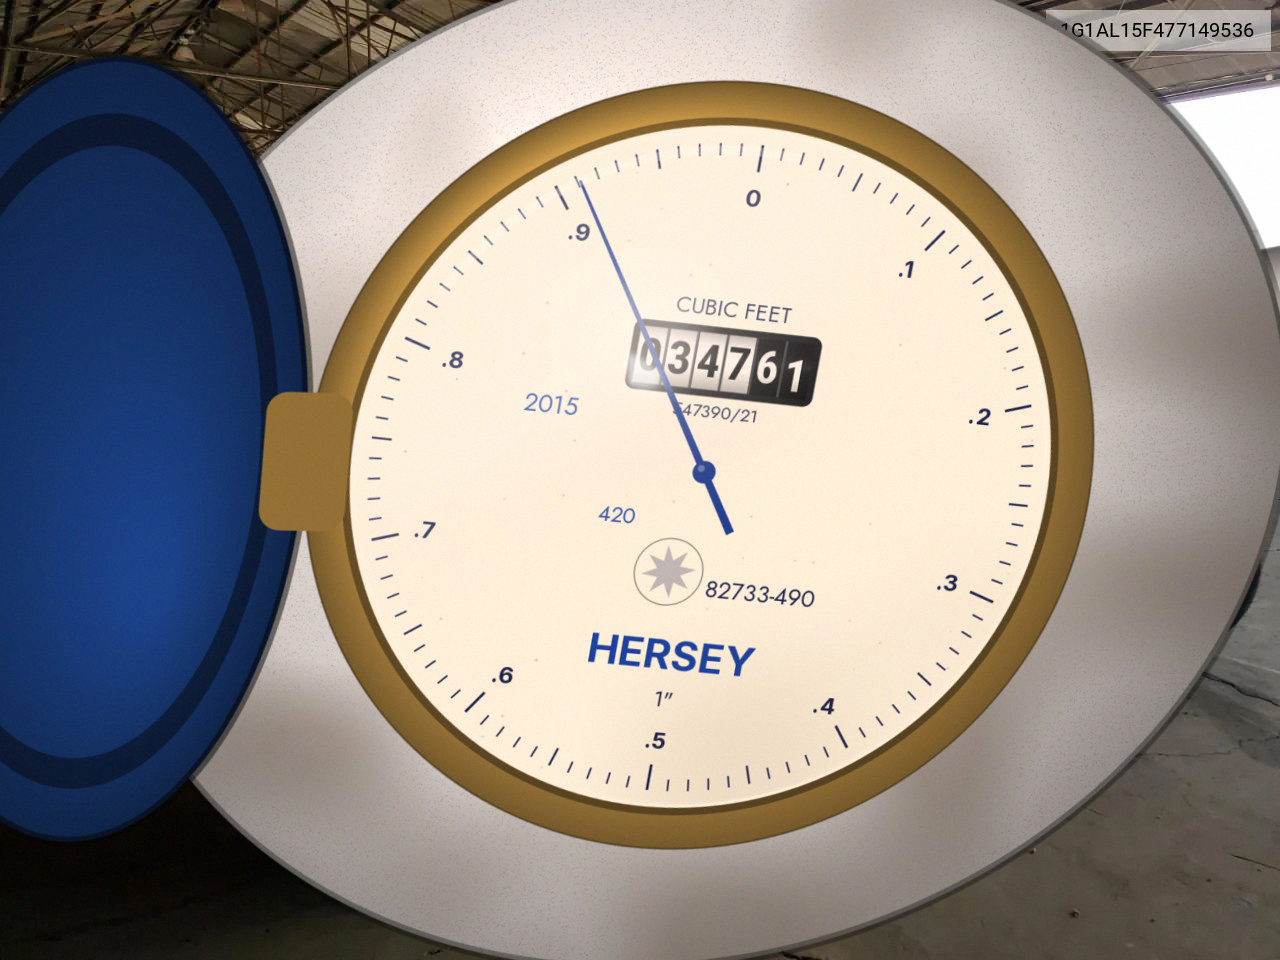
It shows {"value": 34760.91, "unit": "ft³"}
